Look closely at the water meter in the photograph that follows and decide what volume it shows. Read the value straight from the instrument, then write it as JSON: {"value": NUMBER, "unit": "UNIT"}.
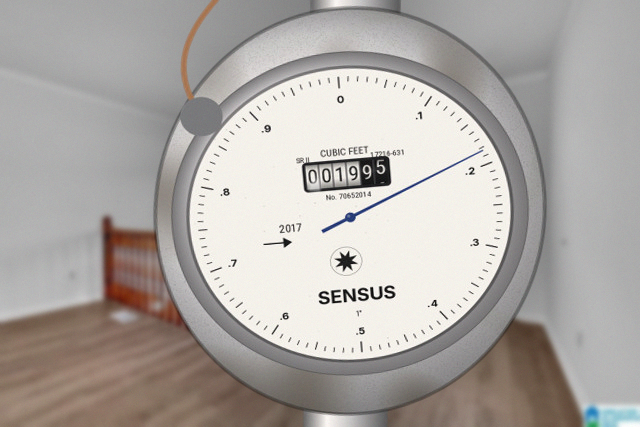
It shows {"value": 1995.18, "unit": "ft³"}
